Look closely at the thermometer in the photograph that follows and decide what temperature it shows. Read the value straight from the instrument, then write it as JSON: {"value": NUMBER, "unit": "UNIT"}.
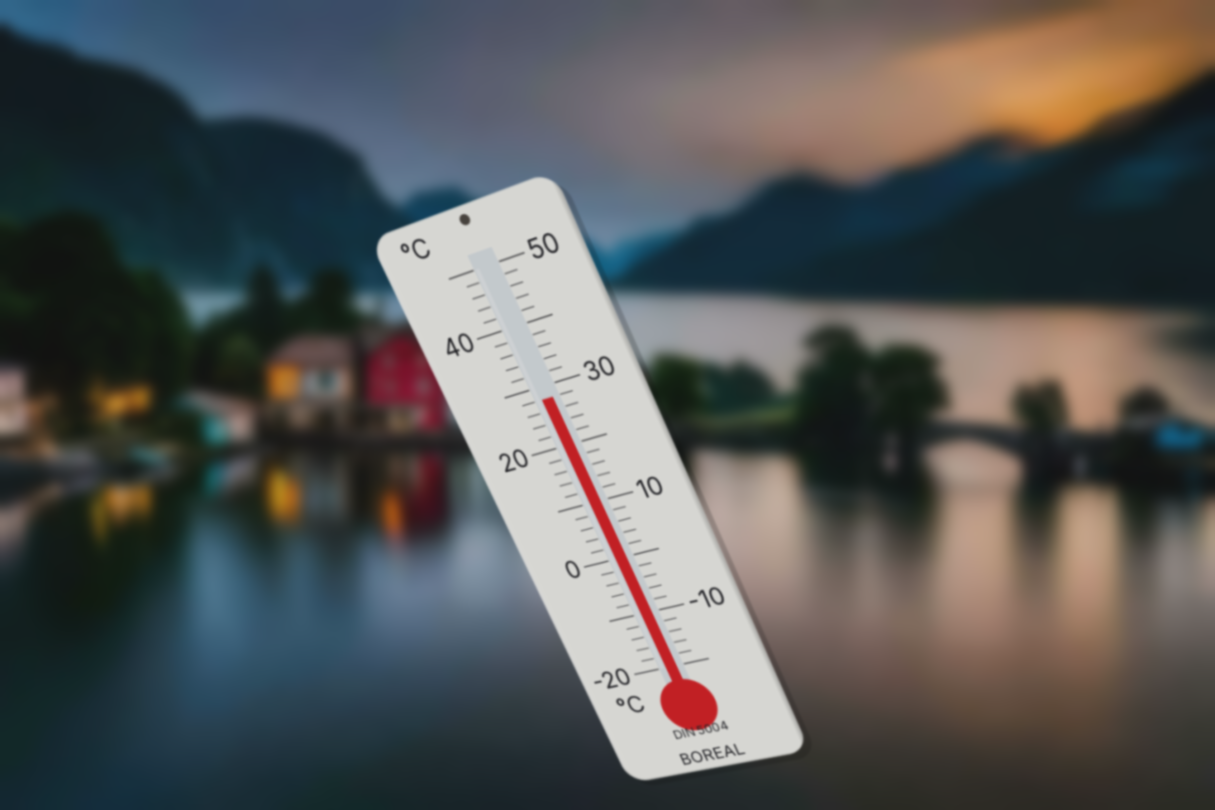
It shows {"value": 28, "unit": "°C"}
